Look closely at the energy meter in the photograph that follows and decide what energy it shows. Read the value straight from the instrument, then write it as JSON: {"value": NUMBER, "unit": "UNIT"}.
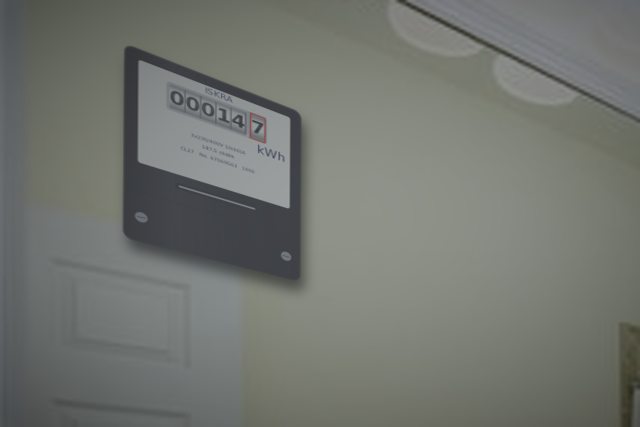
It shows {"value": 14.7, "unit": "kWh"}
